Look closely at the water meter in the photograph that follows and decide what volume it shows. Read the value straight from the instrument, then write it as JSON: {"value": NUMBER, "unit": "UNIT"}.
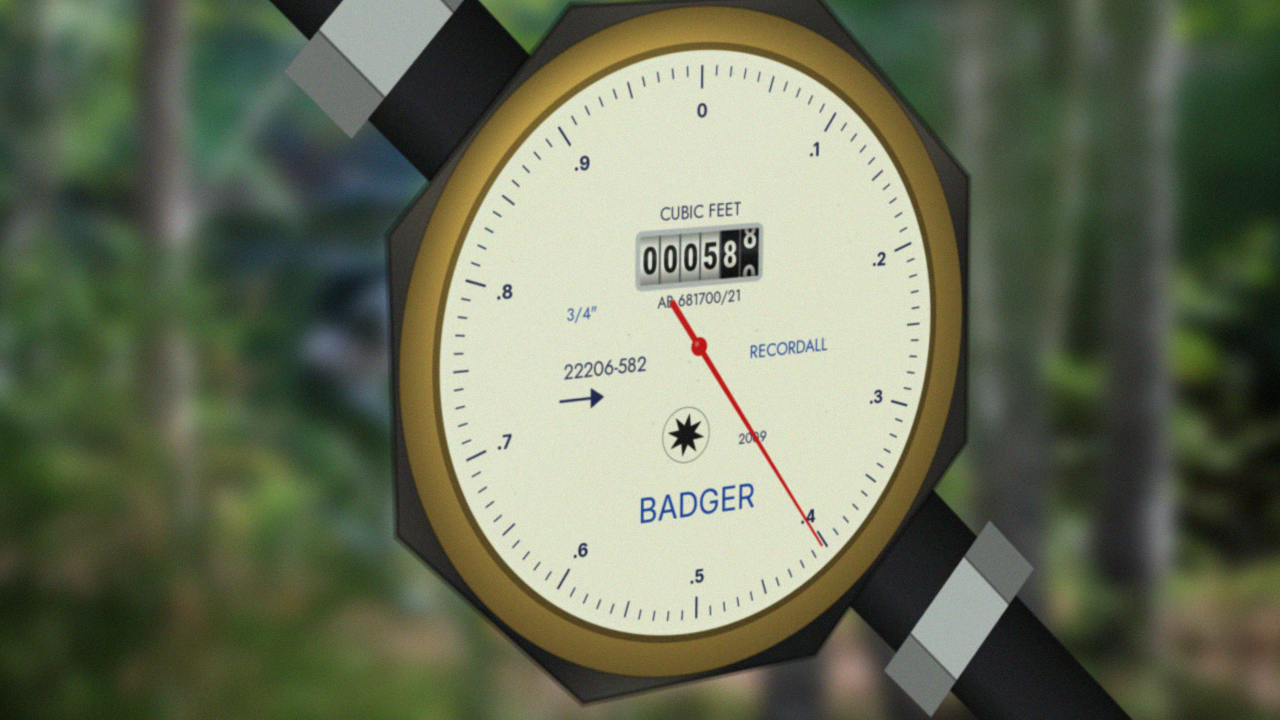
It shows {"value": 588.40, "unit": "ft³"}
